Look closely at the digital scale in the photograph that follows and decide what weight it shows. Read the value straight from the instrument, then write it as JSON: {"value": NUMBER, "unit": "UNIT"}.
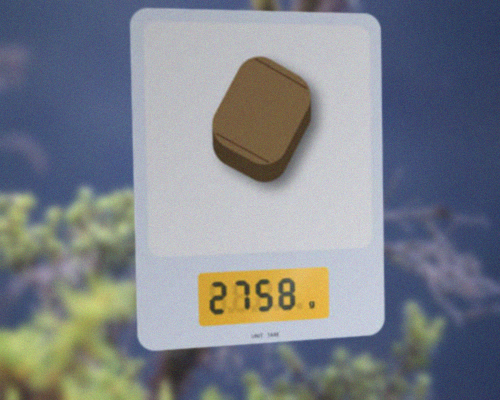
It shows {"value": 2758, "unit": "g"}
